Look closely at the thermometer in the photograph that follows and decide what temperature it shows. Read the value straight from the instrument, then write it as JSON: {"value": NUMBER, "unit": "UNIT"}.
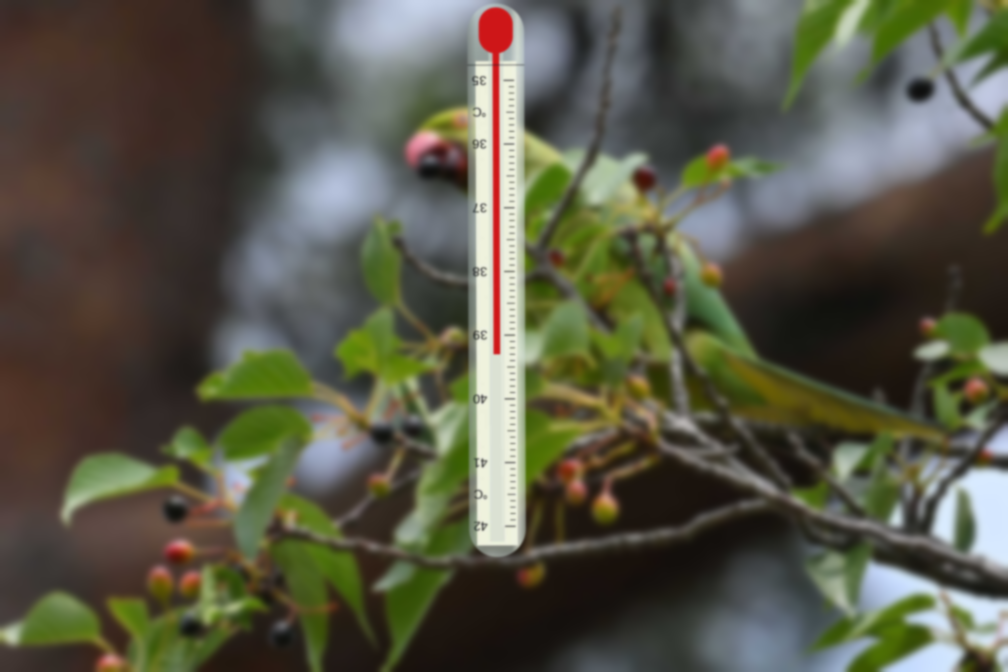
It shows {"value": 39.3, "unit": "°C"}
